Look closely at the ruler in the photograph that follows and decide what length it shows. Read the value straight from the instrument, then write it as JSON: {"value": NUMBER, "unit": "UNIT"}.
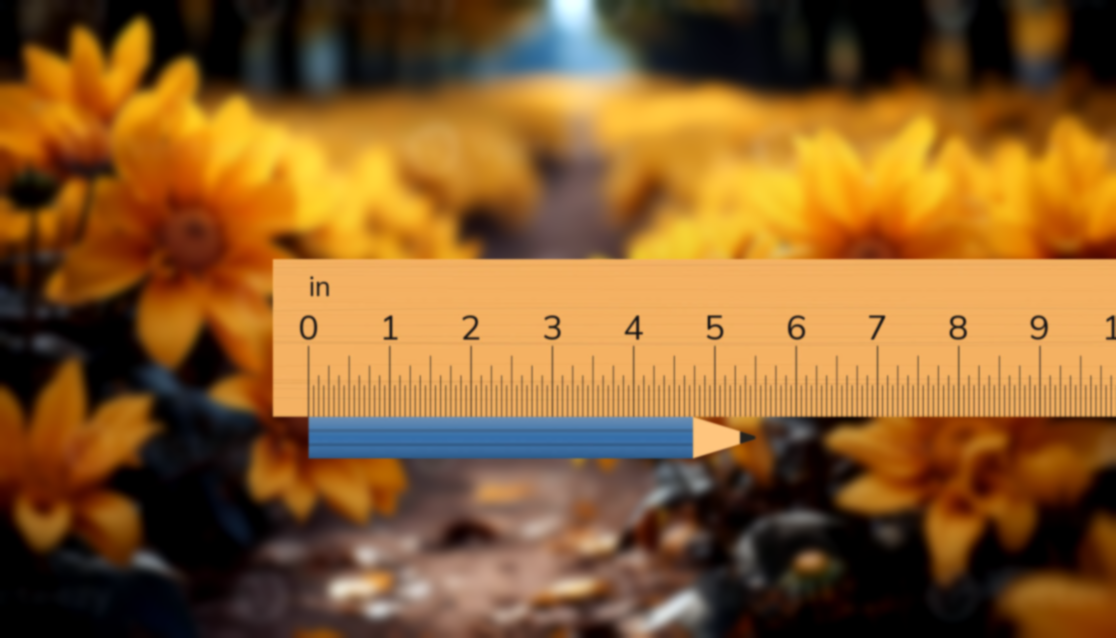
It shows {"value": 5.5, "unit": "in"}
